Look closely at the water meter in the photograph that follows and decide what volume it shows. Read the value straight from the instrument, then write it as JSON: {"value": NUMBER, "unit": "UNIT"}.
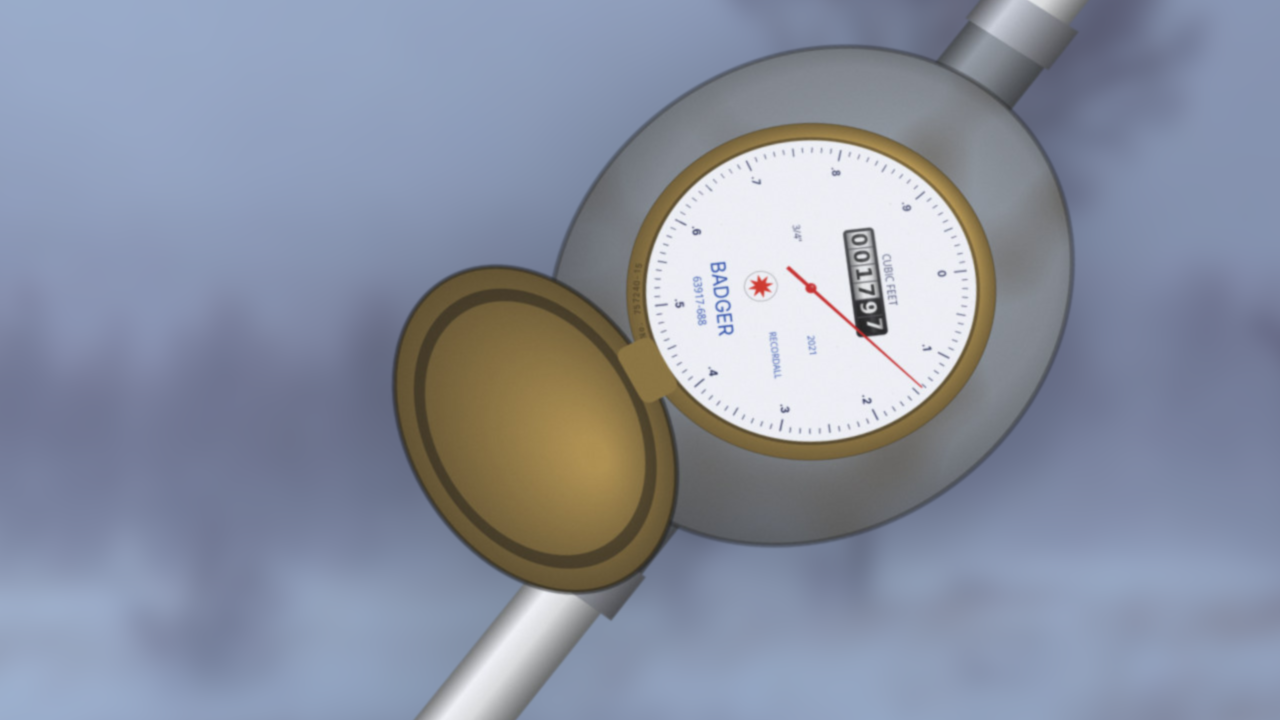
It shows {"value": 1797.14, "unit": "ft³"}
